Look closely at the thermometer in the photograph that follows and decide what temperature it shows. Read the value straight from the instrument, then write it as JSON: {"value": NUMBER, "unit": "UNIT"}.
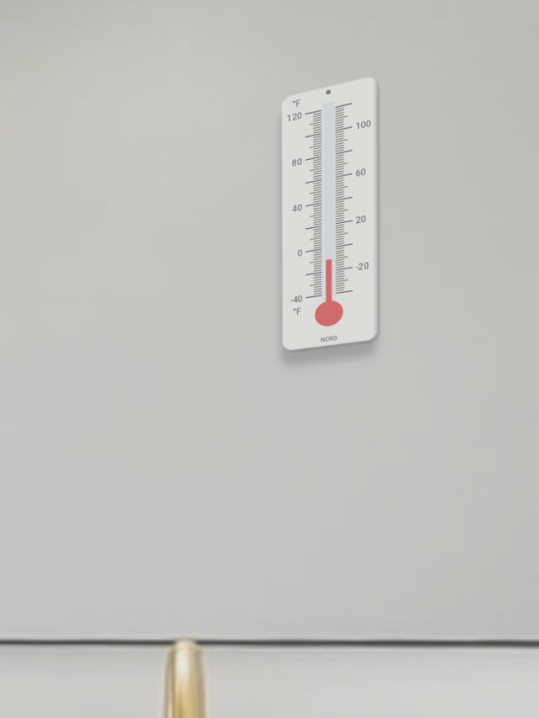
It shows {"value": -10, "unit": "°F"}
